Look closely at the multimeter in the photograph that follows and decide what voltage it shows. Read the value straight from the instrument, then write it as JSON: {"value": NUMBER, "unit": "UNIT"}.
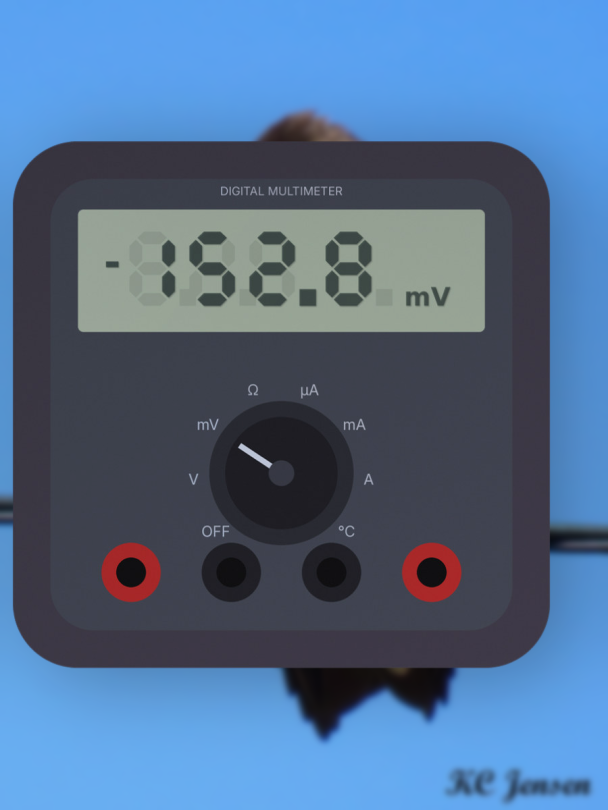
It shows {"value": -152.8, "unit": "mV"}
